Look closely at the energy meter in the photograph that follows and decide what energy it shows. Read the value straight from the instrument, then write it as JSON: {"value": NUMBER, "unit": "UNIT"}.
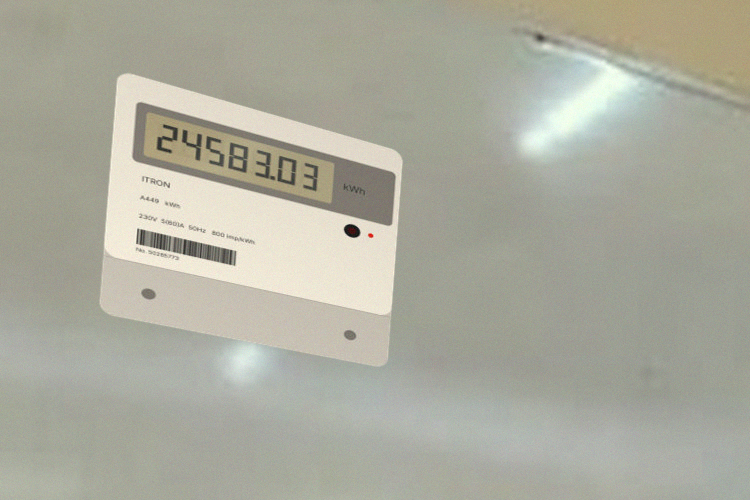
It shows {"value": 24583.03, "unit": "kWh"}
